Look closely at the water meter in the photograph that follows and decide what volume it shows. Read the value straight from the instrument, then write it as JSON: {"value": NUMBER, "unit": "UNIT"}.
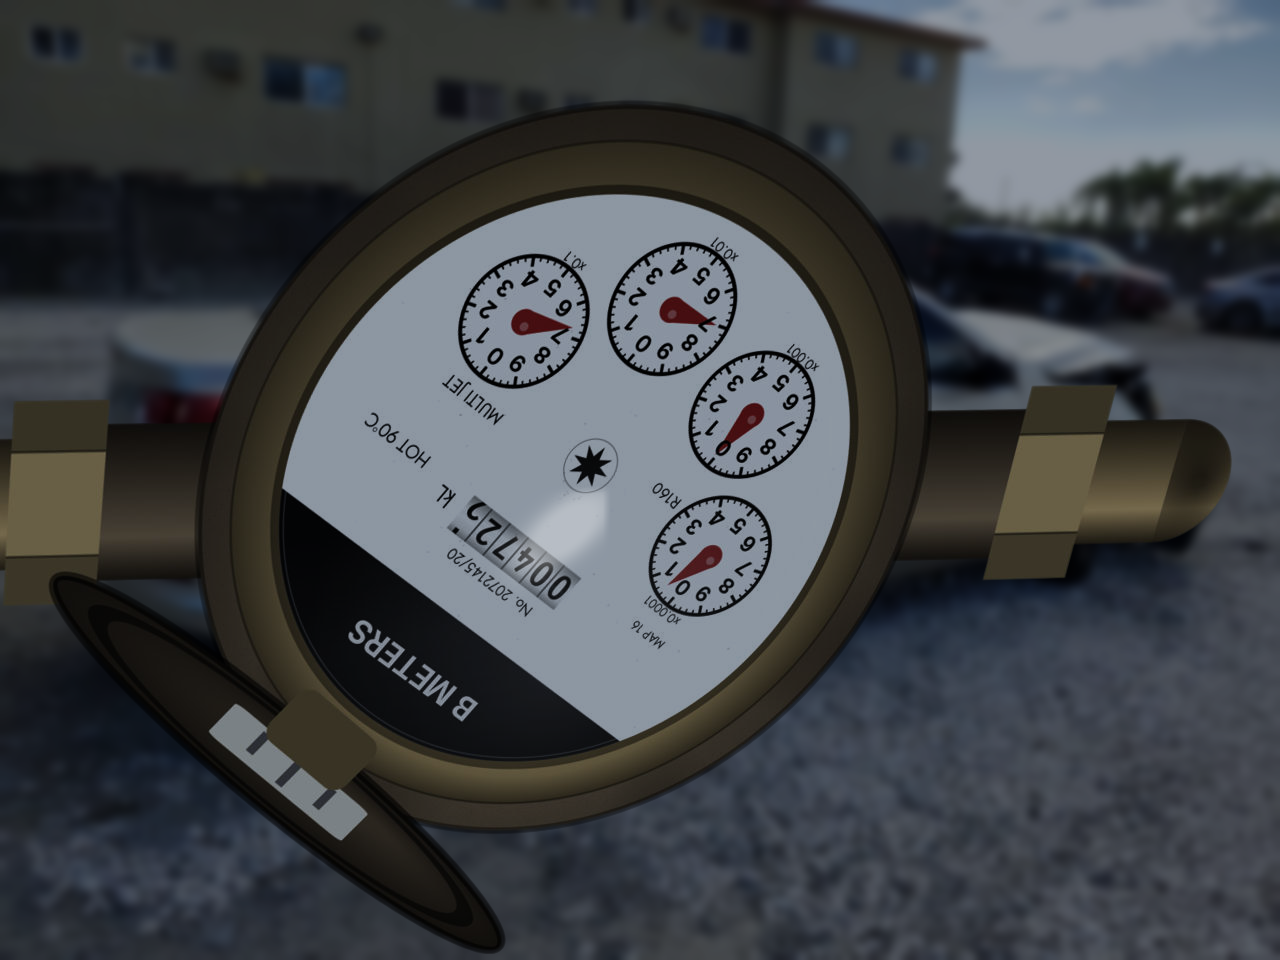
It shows {"value": 4721.6700, "unit": "kL"}
